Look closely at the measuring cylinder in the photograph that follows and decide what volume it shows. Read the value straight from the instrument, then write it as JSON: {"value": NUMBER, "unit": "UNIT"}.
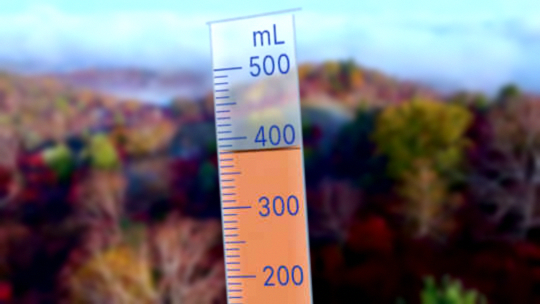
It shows {"value": 380, "unit": "mL"}
